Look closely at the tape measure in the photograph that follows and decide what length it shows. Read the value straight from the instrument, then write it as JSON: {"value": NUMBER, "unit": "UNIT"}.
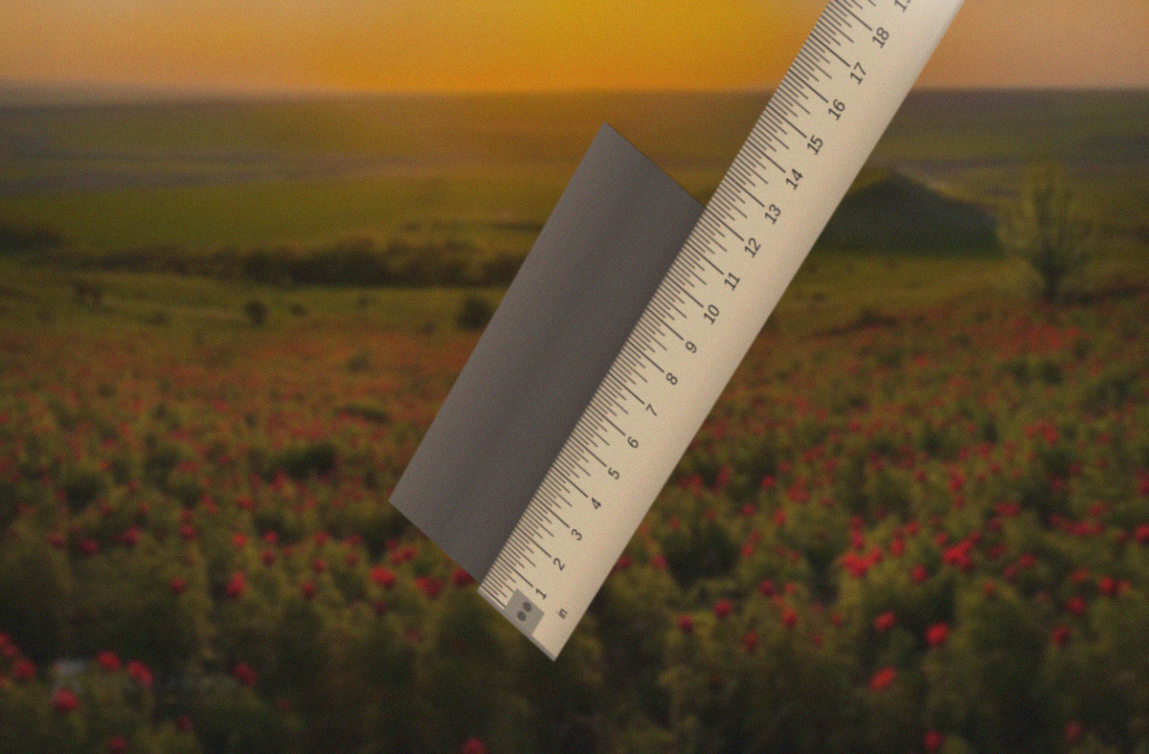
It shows {"value": 12, "unit": "in"}
